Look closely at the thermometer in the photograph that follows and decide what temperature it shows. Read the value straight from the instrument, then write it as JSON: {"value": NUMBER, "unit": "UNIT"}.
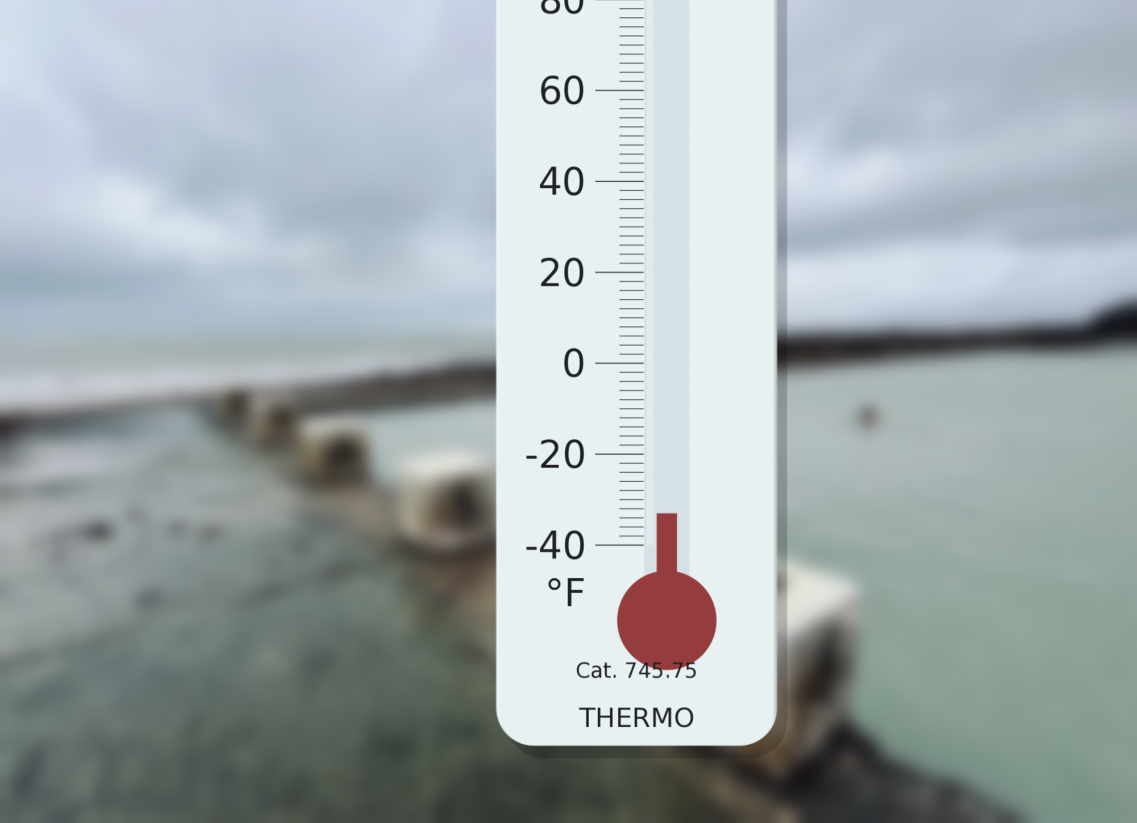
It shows {"value": -33, "unit": "°F"}
